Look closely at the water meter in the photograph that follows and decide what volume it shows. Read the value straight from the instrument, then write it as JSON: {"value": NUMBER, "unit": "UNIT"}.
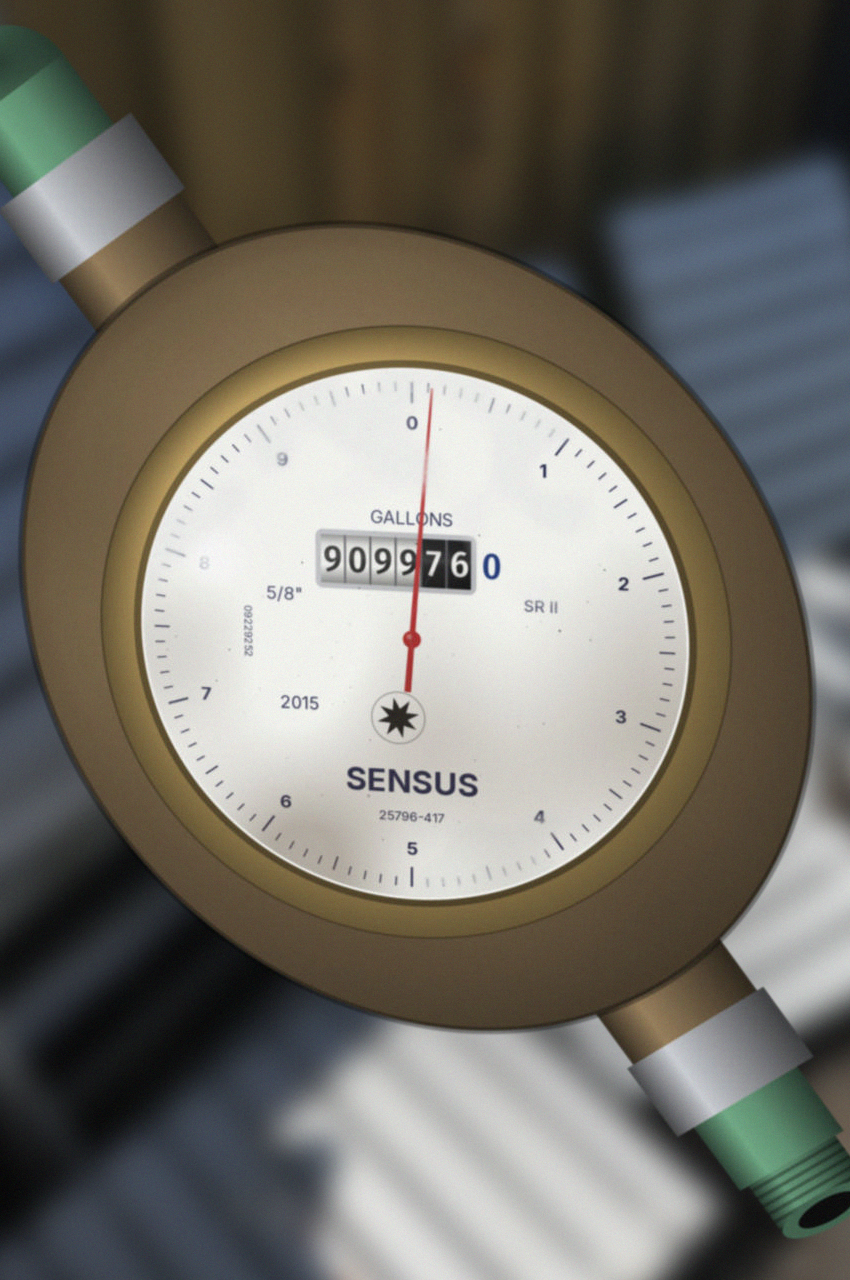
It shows {"value": 9099760.1, "unit": "gal"}
